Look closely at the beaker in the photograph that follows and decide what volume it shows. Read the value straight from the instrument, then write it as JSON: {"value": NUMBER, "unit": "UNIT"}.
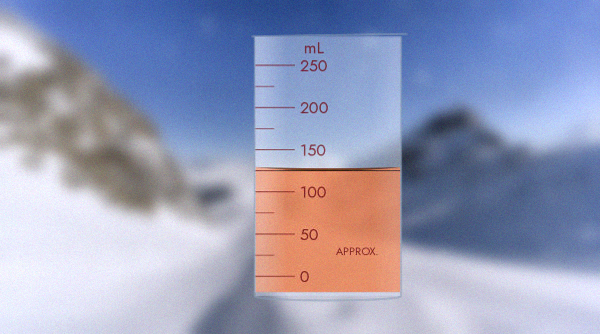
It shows {"value": 125, "unit": "mL"}
